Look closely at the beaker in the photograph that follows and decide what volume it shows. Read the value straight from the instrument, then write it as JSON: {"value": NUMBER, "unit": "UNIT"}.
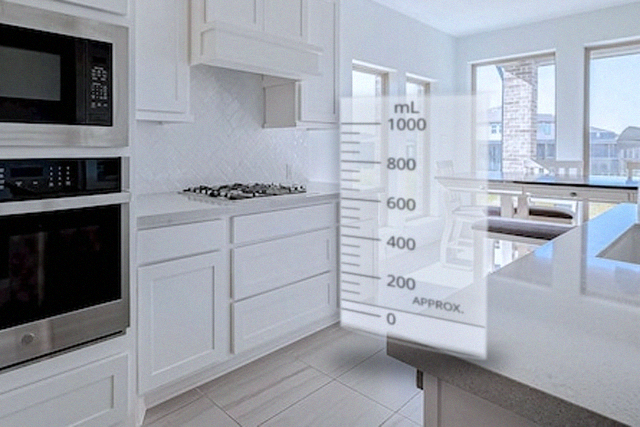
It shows {"value": 50, "unit": "mL"}
